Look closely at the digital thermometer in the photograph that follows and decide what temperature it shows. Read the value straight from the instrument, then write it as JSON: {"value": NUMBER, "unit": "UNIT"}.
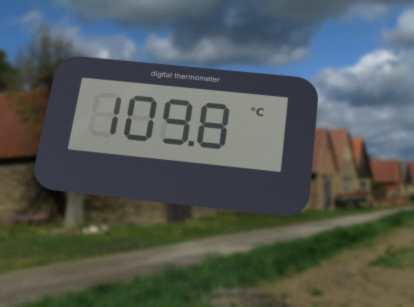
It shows {"value": 109.8, "unit": "°C"}
